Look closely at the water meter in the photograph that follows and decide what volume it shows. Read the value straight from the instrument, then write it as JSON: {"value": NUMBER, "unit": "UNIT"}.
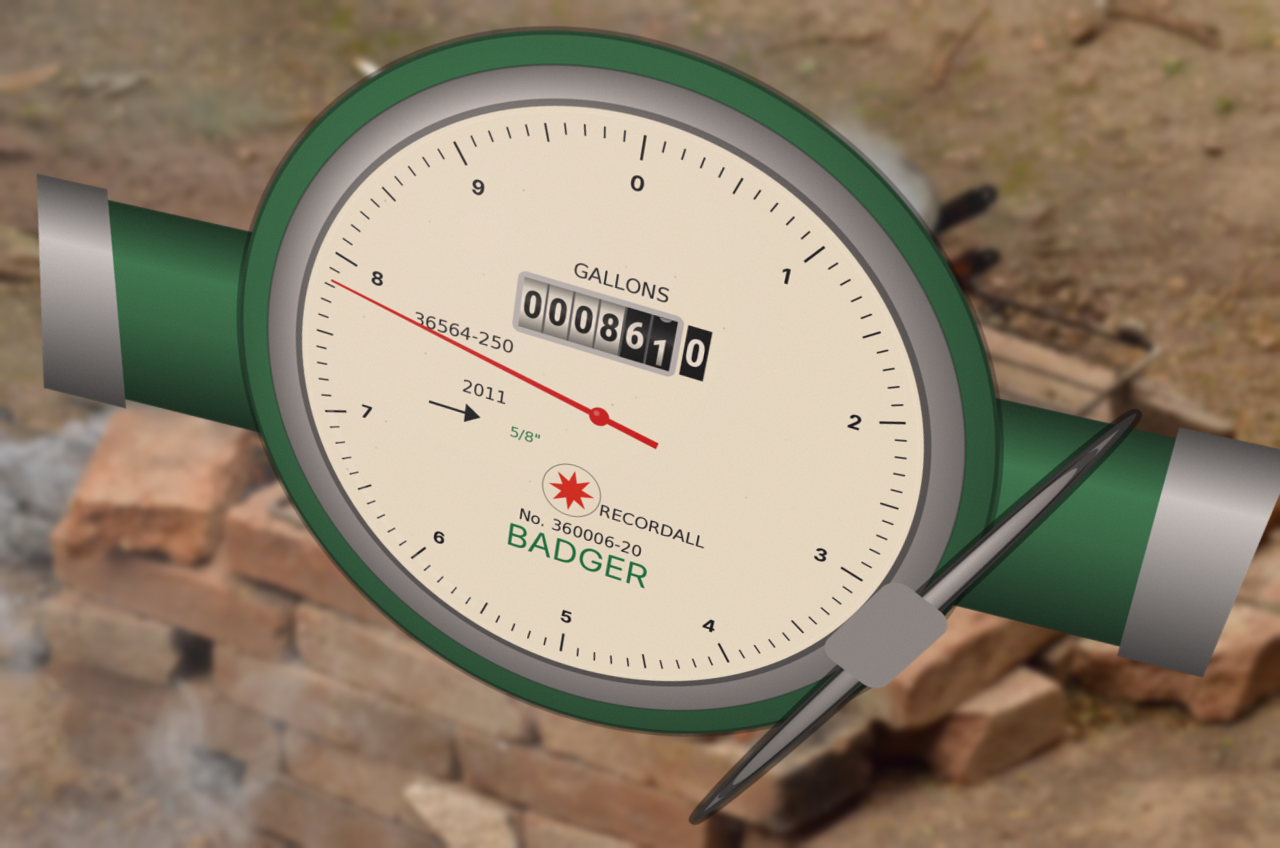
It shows {"value": 8607.8, "unit": "gal"}
